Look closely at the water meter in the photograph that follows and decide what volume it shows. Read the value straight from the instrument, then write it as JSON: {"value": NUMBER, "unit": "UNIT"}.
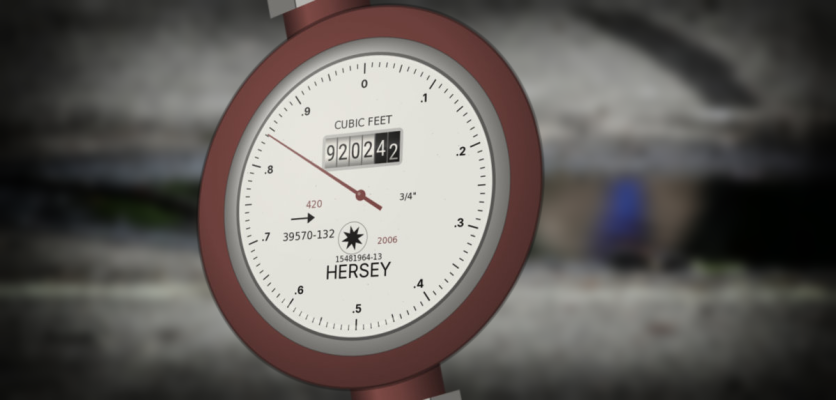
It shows {"value": 920241.84, "unit": "ft³"}
